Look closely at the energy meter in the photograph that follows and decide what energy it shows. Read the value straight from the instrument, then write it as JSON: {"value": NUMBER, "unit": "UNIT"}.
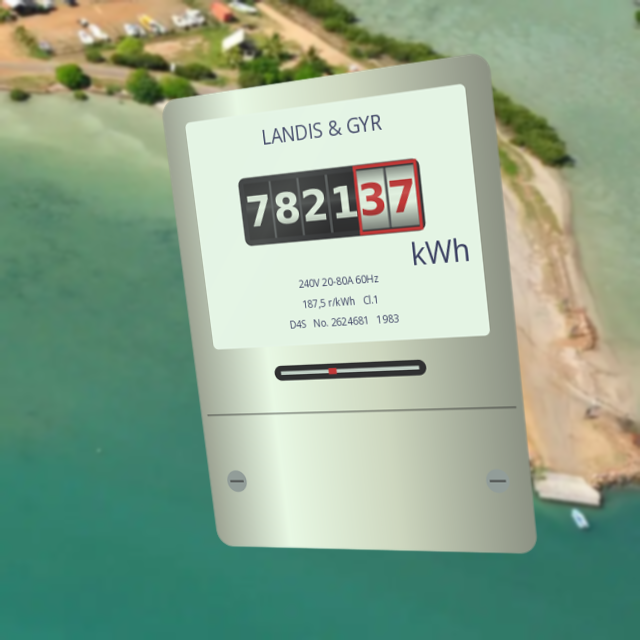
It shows {"value": 7821.37, "unit": "kWh"}
